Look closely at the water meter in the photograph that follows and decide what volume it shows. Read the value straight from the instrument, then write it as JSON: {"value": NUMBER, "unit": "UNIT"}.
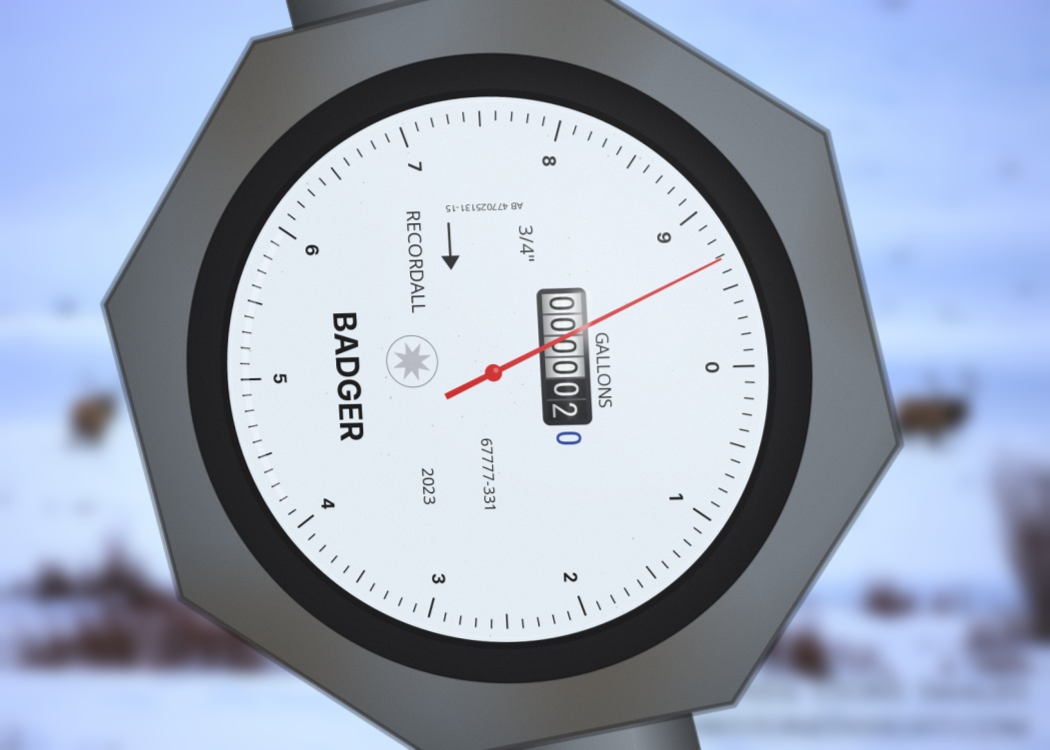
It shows {"value": 19.3, "unit": "gal"}
